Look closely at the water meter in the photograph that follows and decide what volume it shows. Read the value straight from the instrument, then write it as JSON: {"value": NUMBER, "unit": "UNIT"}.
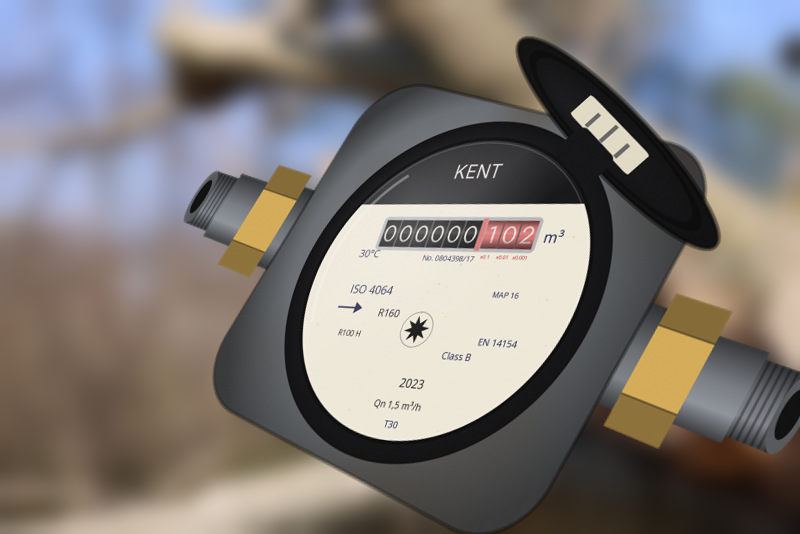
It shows {"value": 0.102, "unit": "m³"}
